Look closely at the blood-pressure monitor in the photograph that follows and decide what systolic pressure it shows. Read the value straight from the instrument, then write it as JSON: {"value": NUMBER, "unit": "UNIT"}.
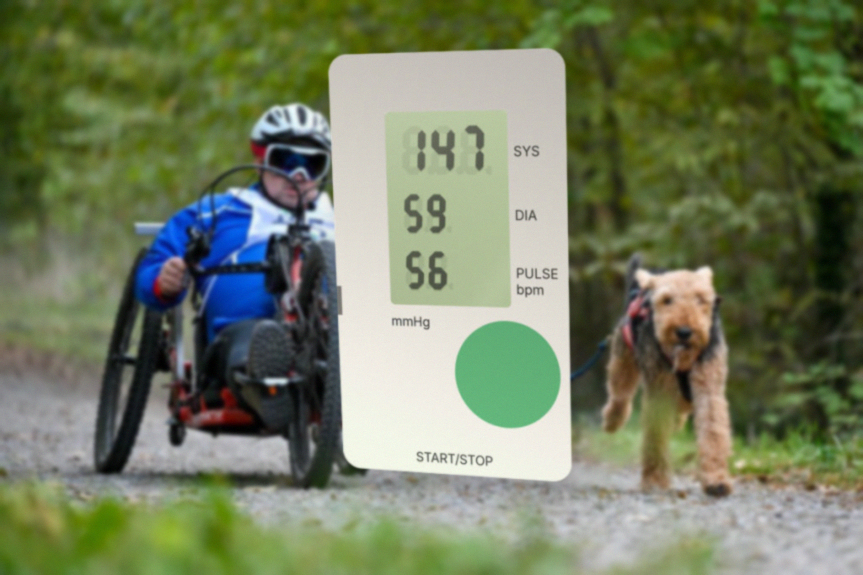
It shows {"value": 147, "unit": "mmHg"}
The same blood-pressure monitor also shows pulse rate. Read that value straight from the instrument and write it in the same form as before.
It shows {"value": 56, "unit": "bpm"}
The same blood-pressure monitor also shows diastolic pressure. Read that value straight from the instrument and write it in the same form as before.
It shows {"value": 59, "unit": "mmHg"}
